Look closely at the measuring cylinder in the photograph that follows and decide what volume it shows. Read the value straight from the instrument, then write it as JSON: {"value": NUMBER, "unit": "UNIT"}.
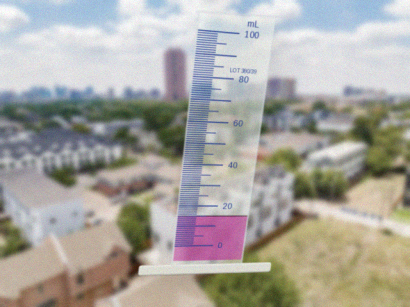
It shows {"value": 15, "unit": "mL"}
